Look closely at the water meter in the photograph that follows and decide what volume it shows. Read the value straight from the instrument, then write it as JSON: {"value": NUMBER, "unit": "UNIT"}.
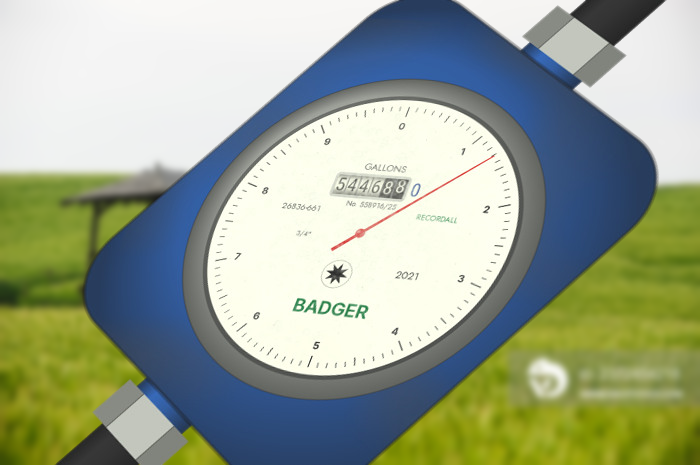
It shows {"value": 5446881.3, "unit": "gal"}
